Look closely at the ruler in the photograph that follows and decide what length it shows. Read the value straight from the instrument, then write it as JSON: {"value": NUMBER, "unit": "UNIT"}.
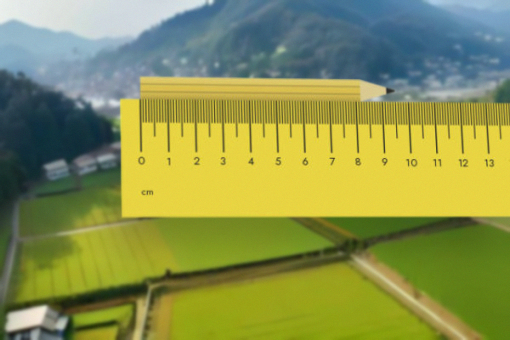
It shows {"value": 9.5, "unit": "cm"}
